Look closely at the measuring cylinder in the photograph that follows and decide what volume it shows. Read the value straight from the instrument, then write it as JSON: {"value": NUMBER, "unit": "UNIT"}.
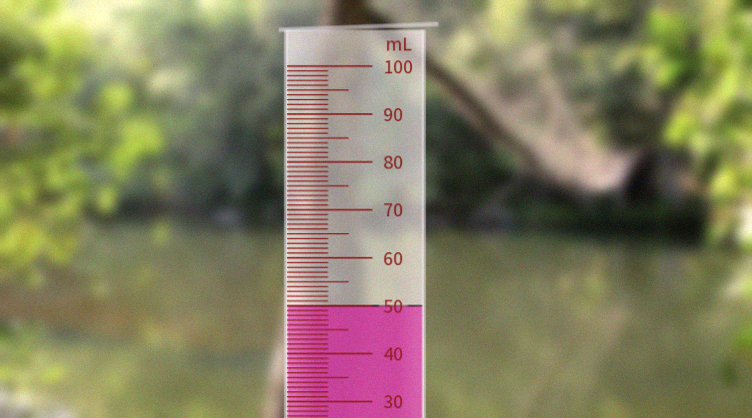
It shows {"value": 50, "unit": "mL"}
